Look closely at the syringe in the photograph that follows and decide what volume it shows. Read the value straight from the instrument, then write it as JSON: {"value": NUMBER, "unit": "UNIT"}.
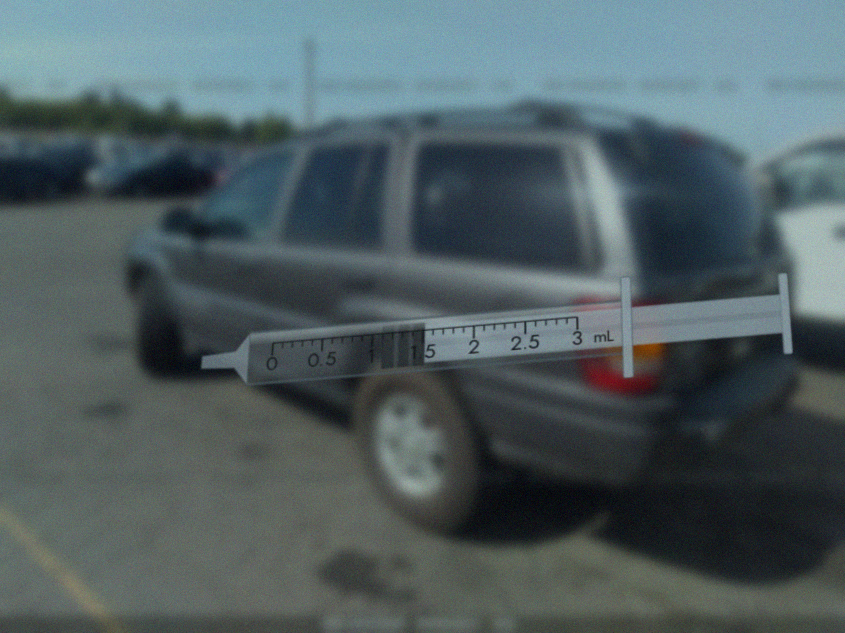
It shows {"value": 1.1, "unit": "mL"}
